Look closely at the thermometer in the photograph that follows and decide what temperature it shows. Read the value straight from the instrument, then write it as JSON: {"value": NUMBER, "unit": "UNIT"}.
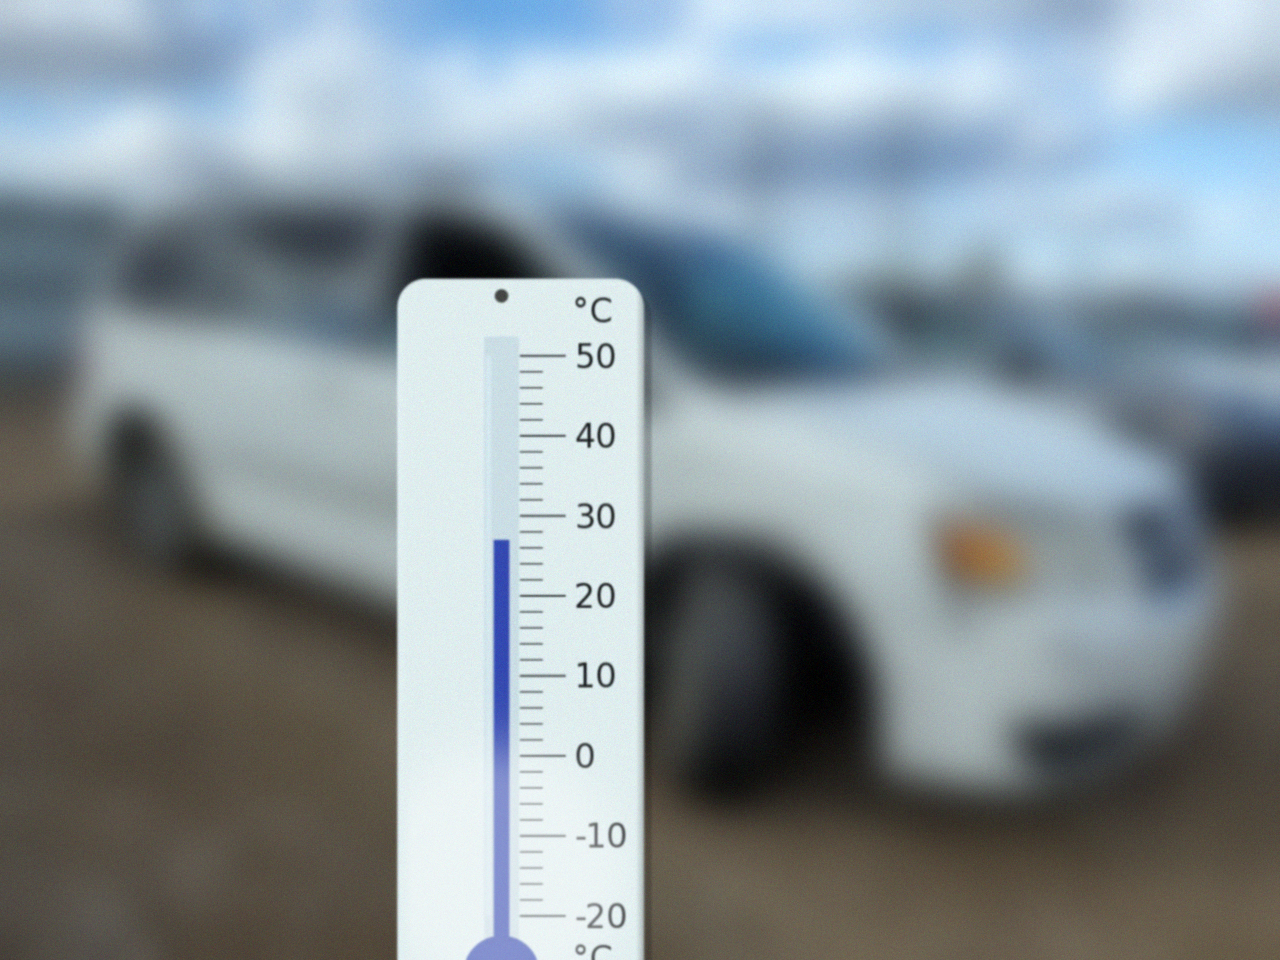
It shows {"value": 27, "unit": "°C"}
